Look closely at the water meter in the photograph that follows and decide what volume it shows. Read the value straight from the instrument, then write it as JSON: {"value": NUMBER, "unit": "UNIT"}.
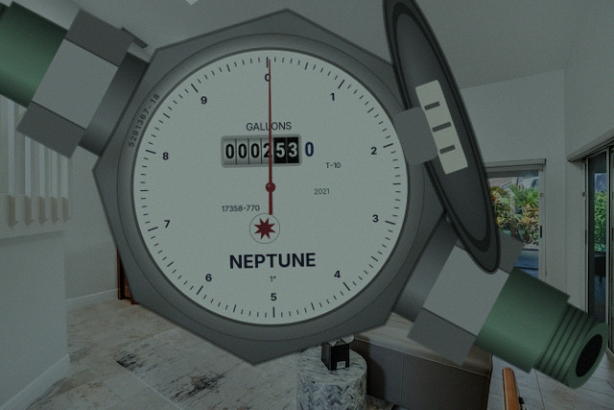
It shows {"value": 2530.0, "unit": "gal"}
